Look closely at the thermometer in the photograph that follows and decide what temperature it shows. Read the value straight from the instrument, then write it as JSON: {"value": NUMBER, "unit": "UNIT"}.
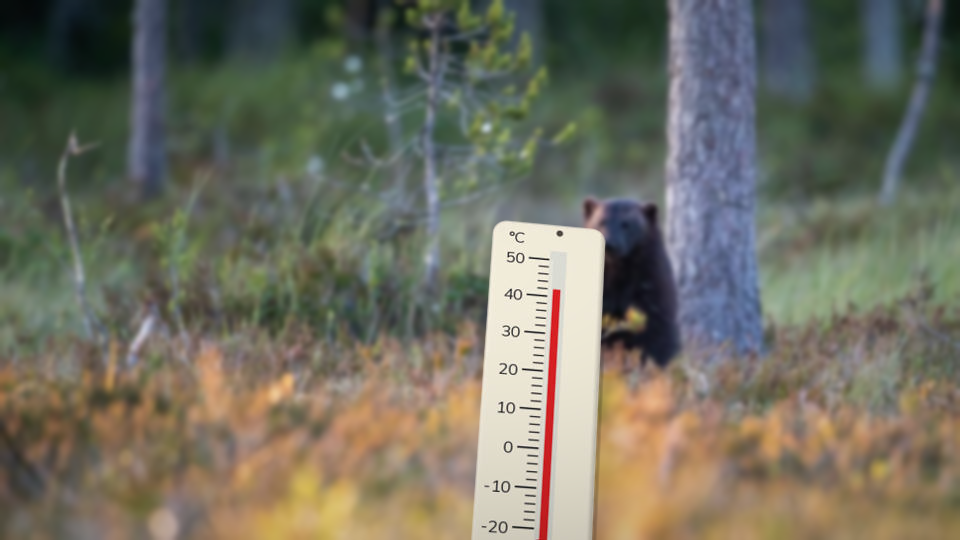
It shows {"value": 42, "unit": "°C"}
